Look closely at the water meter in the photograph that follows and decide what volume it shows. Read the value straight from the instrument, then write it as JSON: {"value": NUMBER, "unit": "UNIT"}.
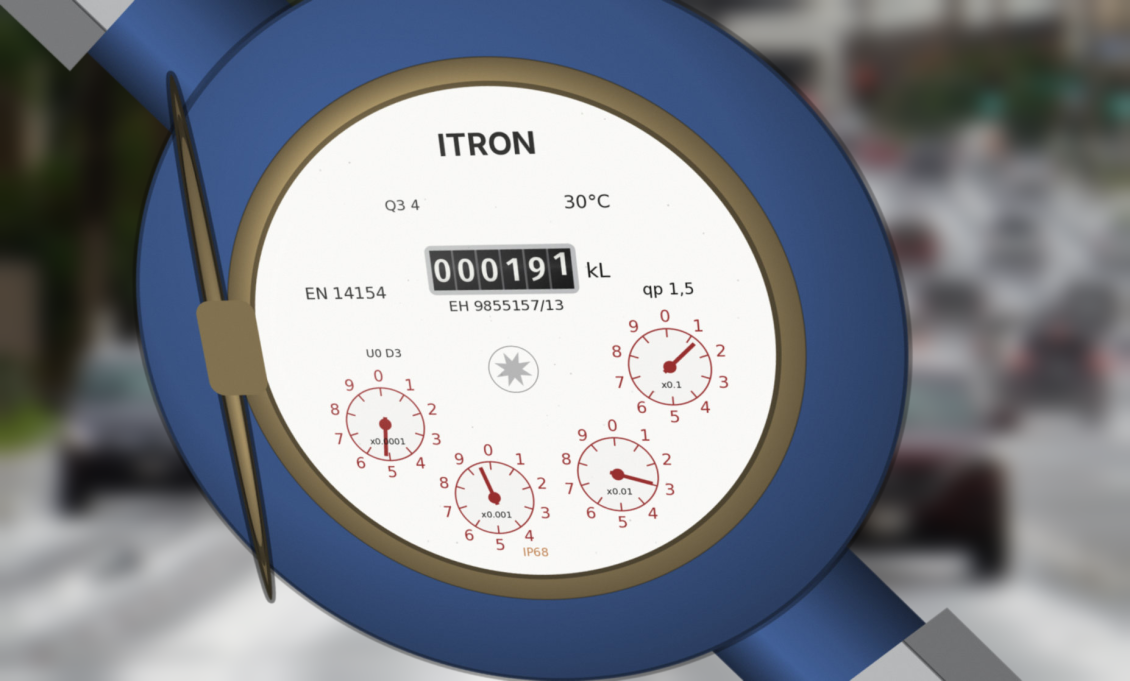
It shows {"value": 191.1295, "unit": "kL"}
